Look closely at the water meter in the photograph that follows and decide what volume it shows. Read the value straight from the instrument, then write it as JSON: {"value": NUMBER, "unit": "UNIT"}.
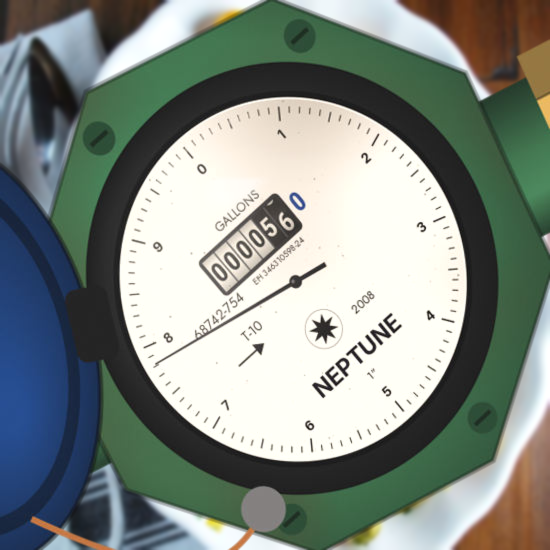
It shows {"value": 557.8, "unit": "gal"}
